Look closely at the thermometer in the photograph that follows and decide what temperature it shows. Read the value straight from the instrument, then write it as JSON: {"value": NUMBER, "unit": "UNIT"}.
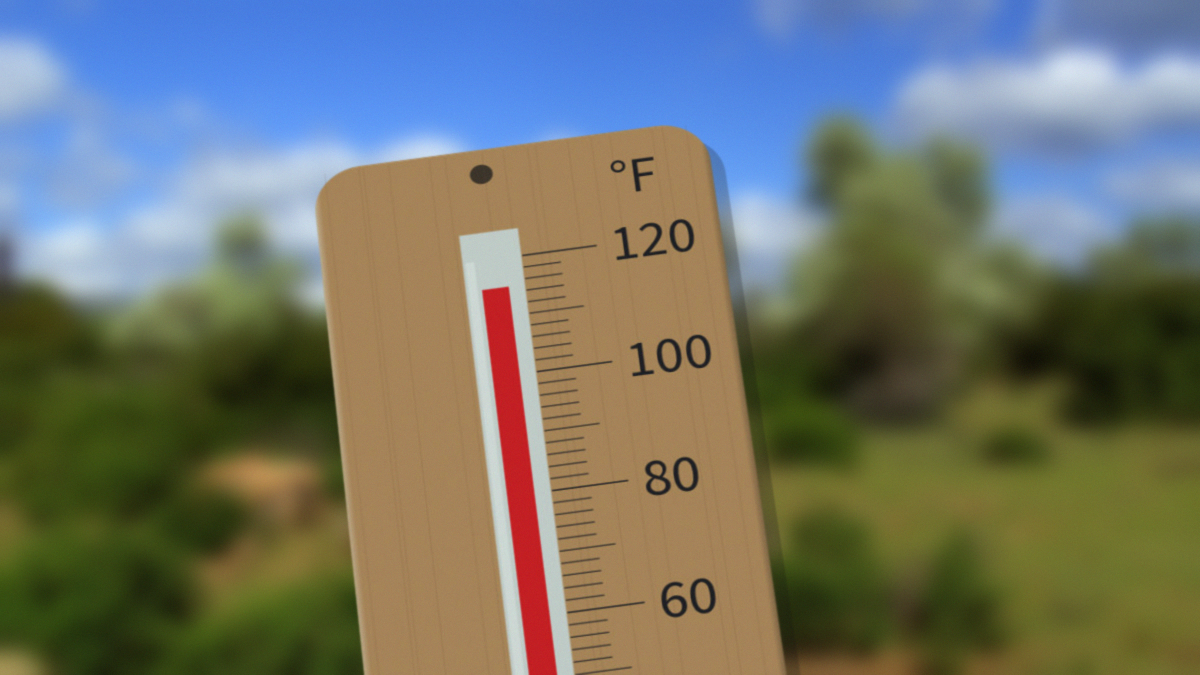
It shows {"value": 115, "unit": "°F"}
